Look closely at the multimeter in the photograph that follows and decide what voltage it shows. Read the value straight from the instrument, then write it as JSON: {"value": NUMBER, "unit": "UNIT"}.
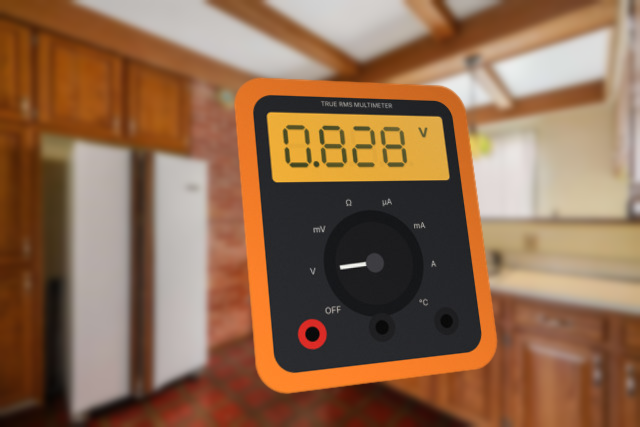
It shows {"value": 0.828, "unit": "V"}
